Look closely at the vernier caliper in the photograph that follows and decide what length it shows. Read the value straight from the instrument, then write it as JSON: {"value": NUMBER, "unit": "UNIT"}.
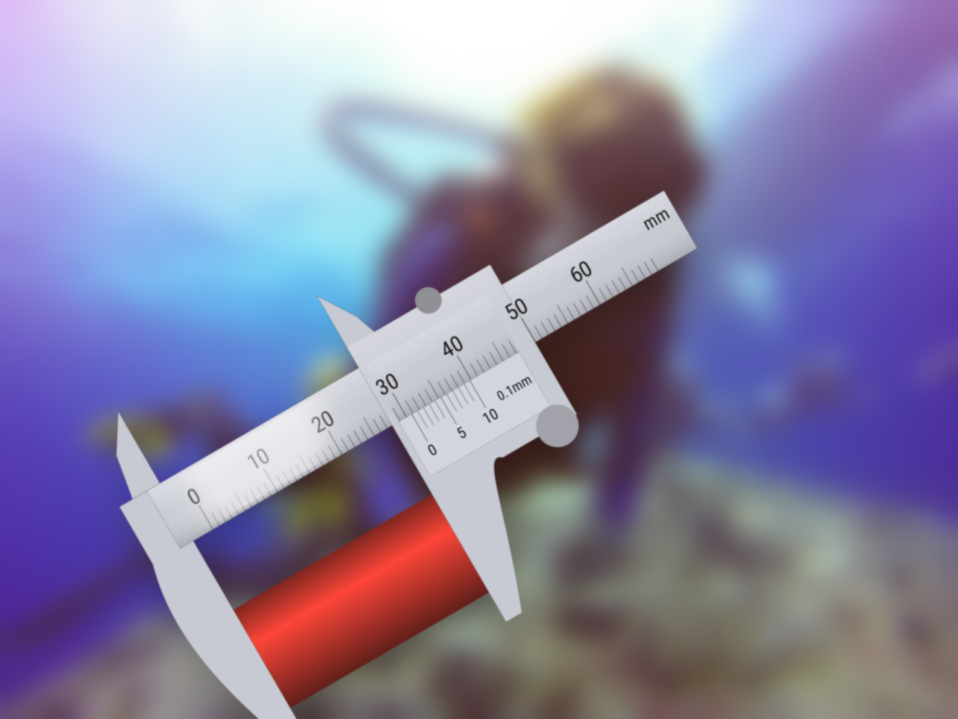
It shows {"value": 30.8, "unit": "mm"}
